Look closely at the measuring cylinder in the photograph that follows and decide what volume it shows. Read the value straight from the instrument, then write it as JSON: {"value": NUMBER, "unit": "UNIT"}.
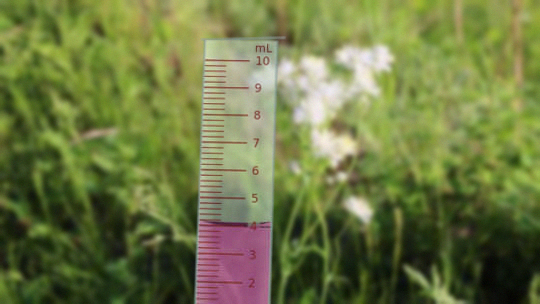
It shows {"value": 4, "unit": "mL"}
